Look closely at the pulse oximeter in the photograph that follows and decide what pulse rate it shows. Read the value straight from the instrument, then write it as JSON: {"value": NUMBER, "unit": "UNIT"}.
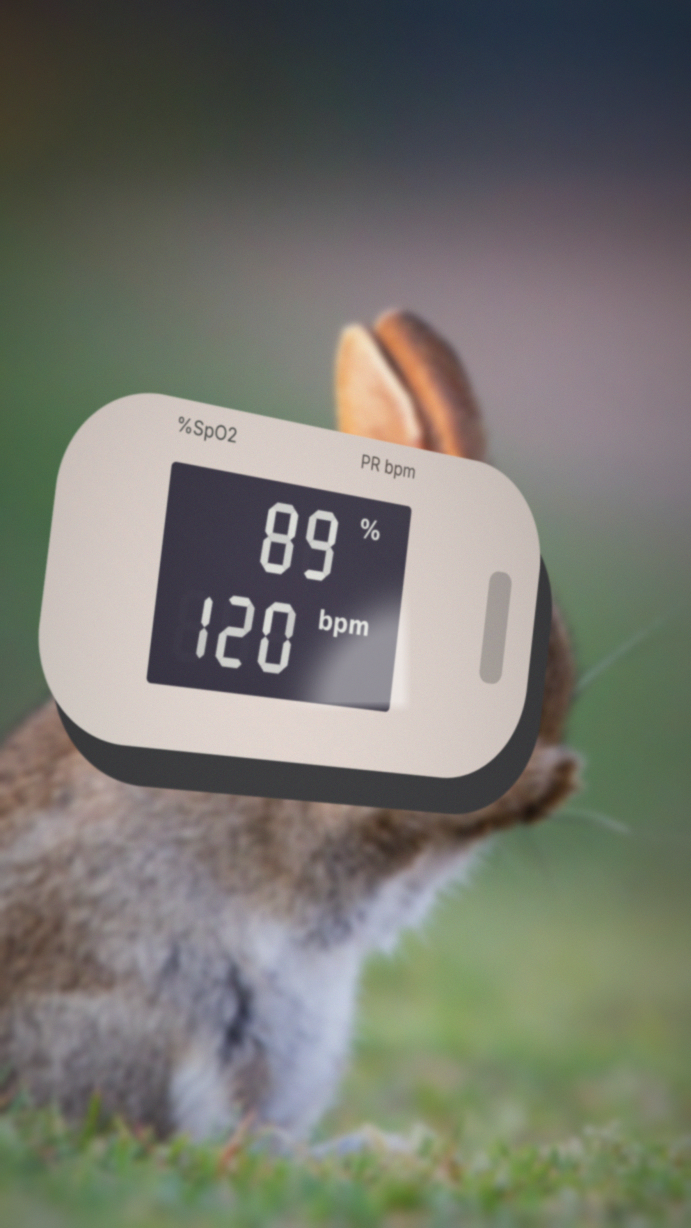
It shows {"value": 120, "unit": "bpm"}
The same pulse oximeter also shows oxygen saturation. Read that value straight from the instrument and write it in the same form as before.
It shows {"value": 89, "unit": "%"}
